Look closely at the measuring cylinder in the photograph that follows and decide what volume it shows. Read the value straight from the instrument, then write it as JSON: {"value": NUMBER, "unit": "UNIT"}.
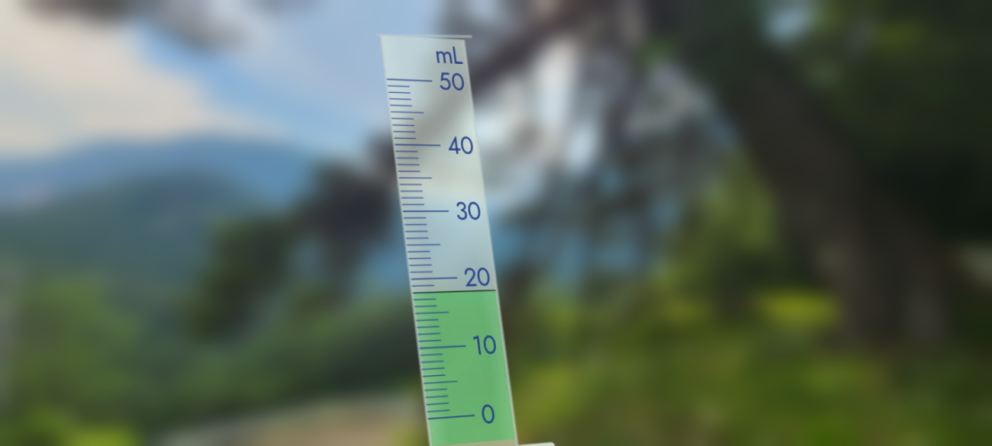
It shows {"value": 18, "unit": "mL"}
